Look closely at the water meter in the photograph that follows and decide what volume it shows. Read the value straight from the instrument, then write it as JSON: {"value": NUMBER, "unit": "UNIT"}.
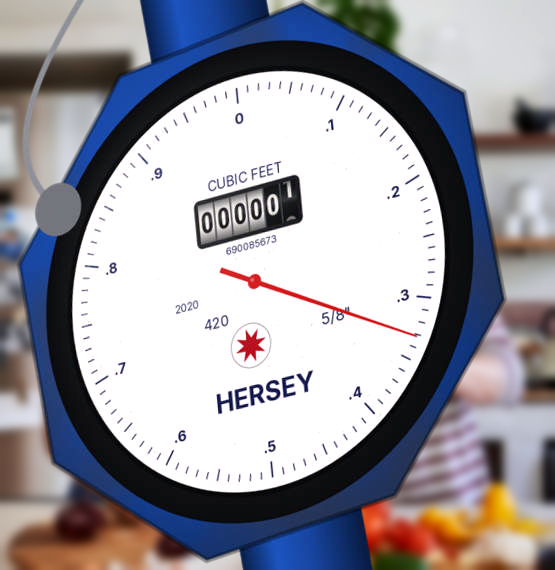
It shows {"value": 1.33, "unit": "ft³"}
